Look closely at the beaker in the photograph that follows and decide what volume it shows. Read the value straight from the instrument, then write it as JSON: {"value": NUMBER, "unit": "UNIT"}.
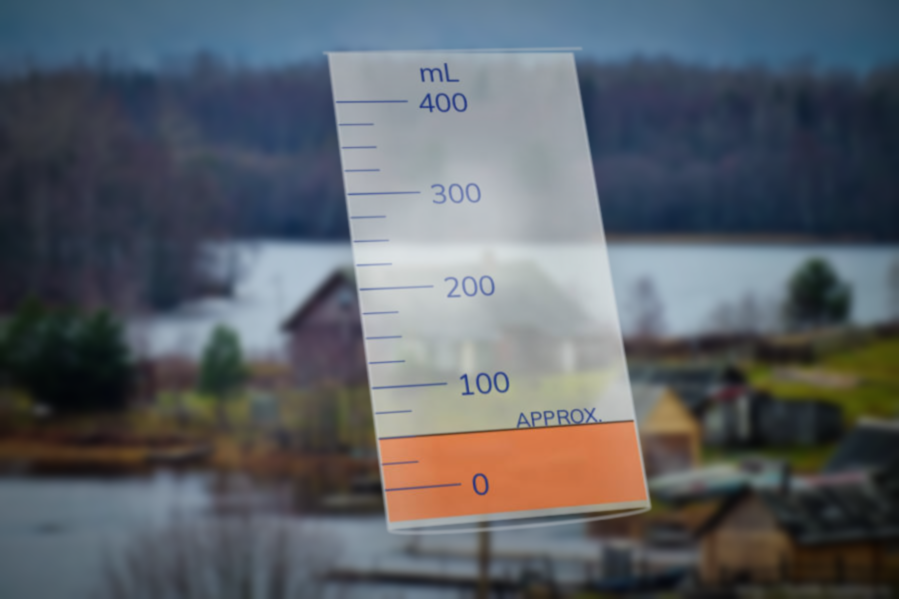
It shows {"value": 50, "unit": "mL"}
